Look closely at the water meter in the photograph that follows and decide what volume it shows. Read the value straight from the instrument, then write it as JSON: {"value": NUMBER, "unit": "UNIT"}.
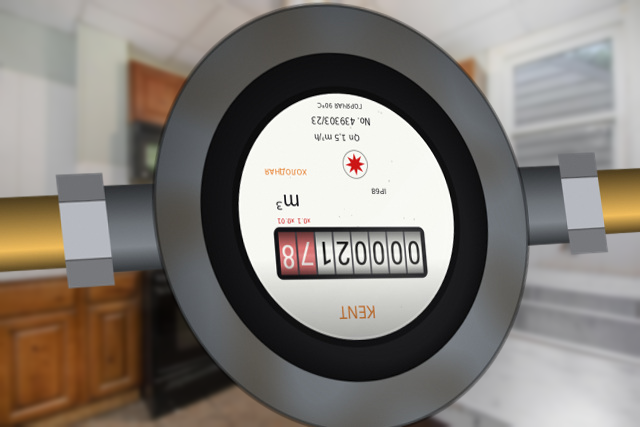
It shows {"value": 21.78, "unit": "m³"}
